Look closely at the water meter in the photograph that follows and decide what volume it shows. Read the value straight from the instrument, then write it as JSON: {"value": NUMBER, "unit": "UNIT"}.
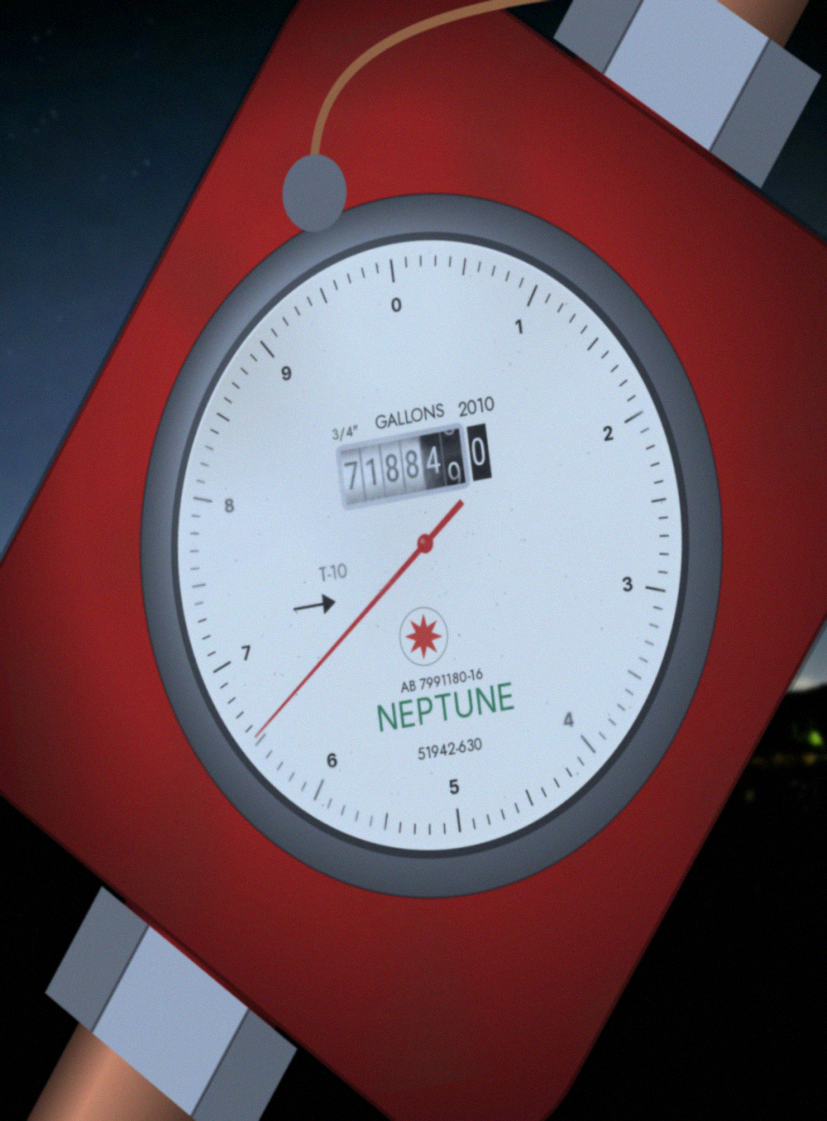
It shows {"value": 7188486.5, "unit": "gal"}
